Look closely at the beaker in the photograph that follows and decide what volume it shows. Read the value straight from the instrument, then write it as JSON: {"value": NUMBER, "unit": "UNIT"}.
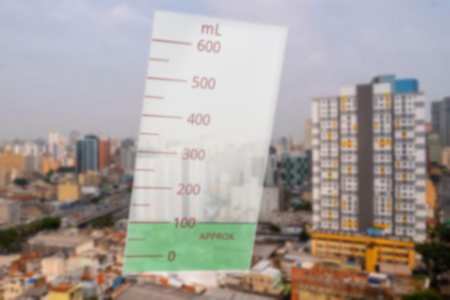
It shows {"value": 100, "unit": "mL"}
